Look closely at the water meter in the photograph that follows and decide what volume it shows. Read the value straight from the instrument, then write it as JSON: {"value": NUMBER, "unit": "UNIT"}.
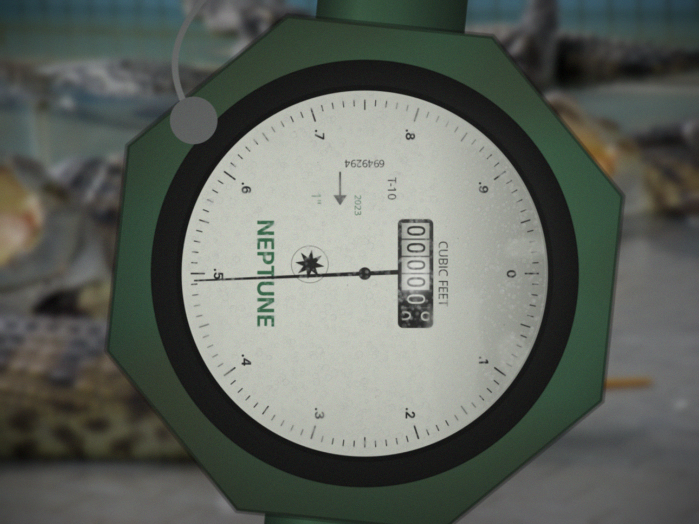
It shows {"value": 8.49, "unit": "ft³"}
